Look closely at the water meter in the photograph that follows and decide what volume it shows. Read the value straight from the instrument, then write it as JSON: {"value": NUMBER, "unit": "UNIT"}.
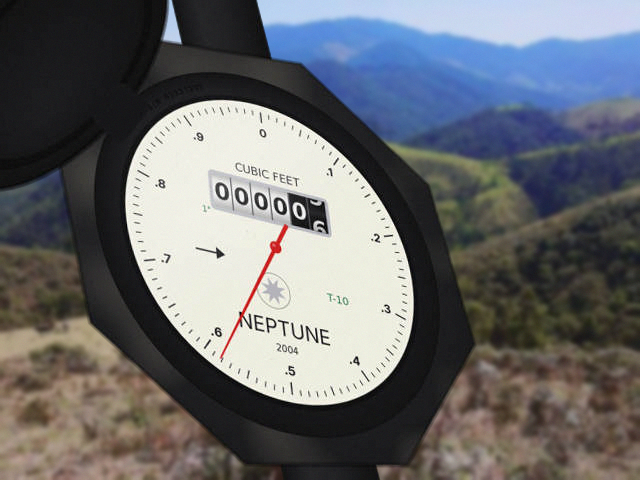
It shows {"value": 5.58, "unit": "ft³"}
